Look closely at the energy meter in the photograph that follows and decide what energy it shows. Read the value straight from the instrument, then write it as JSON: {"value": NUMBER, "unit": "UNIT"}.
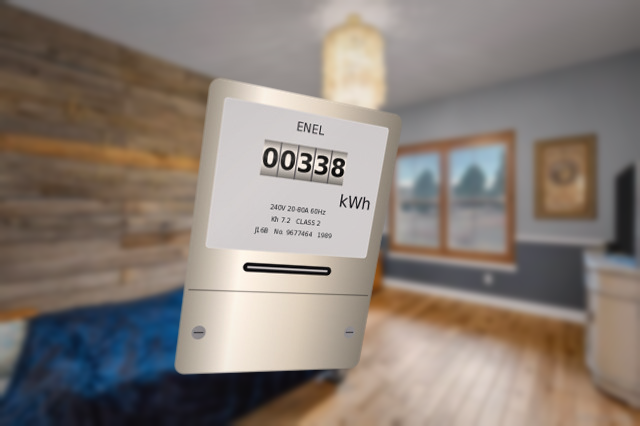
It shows {"value": 338, "unit": "kWh"}
